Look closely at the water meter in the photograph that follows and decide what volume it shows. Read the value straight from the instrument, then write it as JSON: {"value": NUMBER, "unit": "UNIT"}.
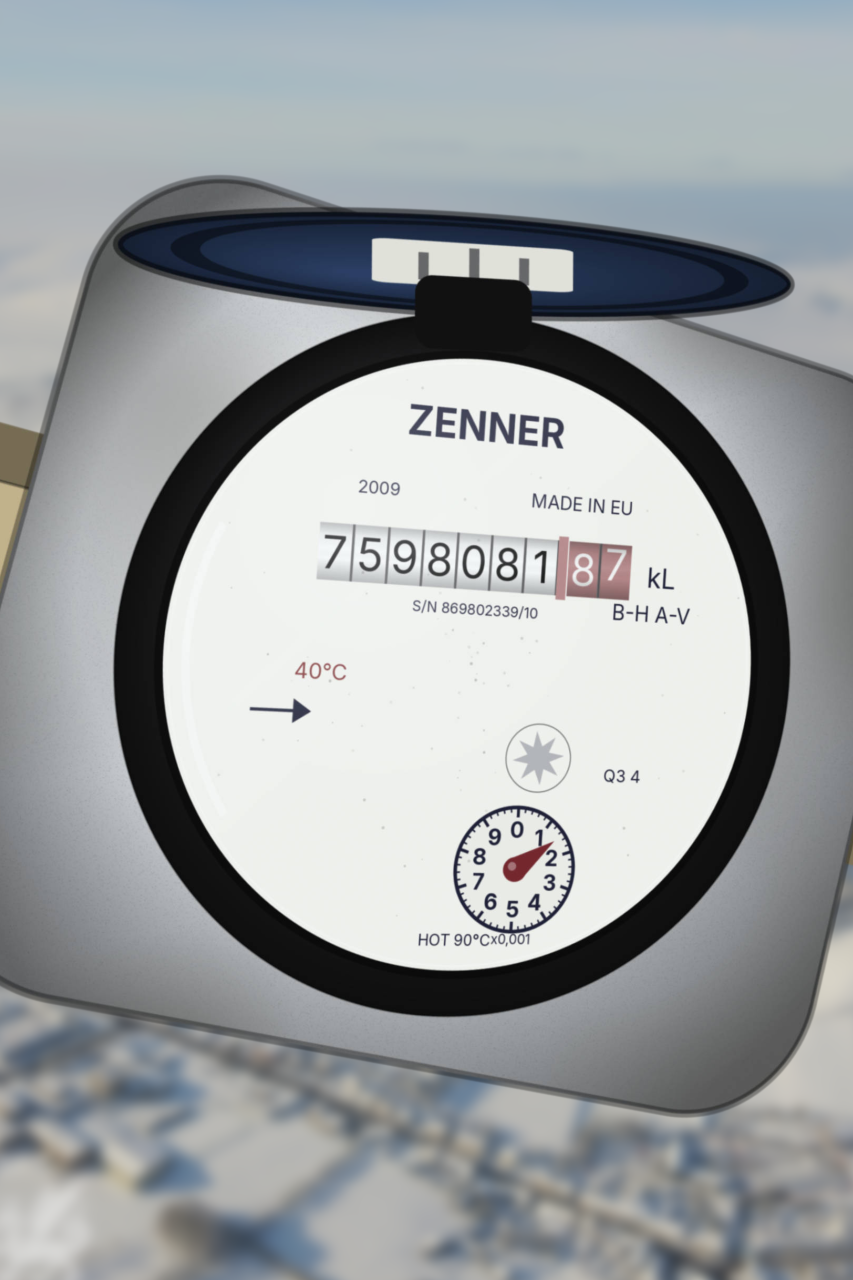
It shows {"value": 7598081.871, "unit": "kL"}
